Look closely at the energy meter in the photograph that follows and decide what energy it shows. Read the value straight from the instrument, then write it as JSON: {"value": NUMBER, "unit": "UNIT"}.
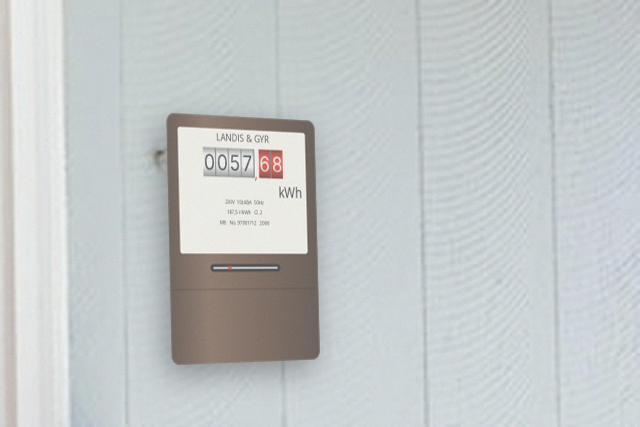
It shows {"value": 57.68, "unit": "kWh"}
